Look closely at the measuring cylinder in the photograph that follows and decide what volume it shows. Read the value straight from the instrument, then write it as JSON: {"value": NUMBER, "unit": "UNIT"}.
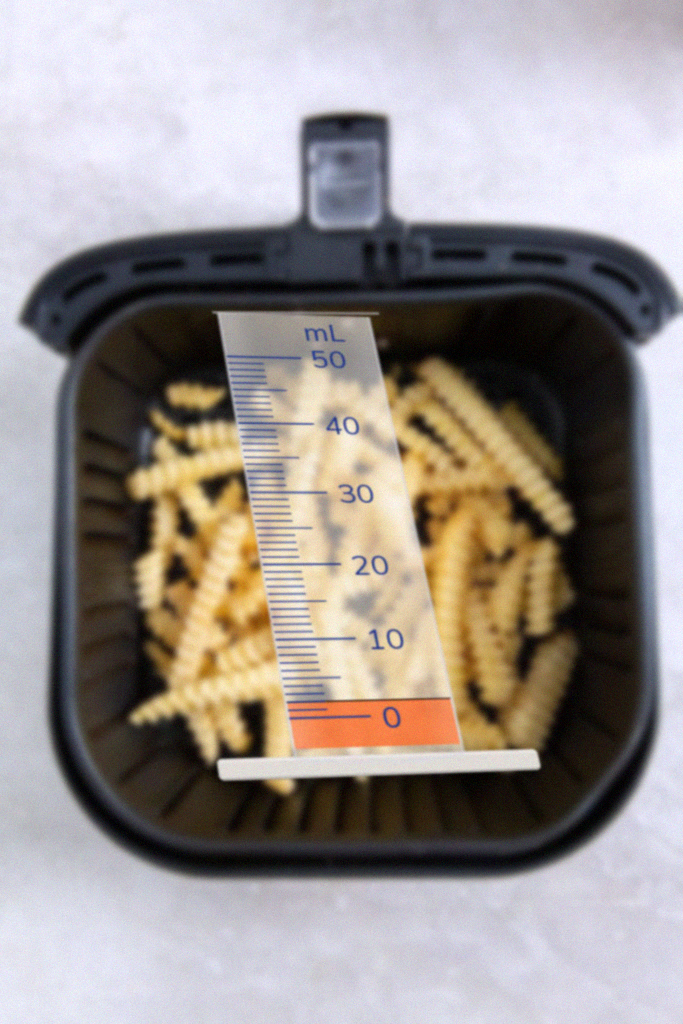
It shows {"value": 2, "unit": "mL"}
